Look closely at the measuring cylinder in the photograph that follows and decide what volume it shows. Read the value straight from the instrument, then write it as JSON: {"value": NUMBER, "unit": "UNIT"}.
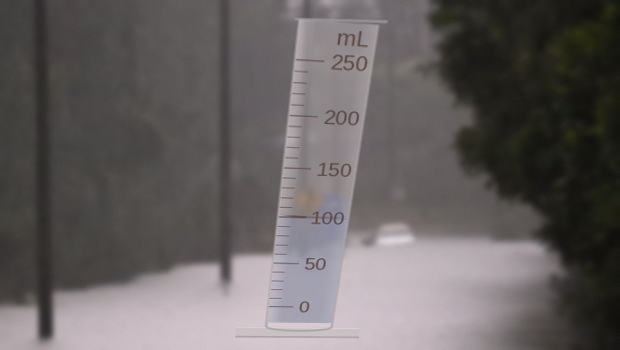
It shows {"value": 100, "unit": "mL"}
